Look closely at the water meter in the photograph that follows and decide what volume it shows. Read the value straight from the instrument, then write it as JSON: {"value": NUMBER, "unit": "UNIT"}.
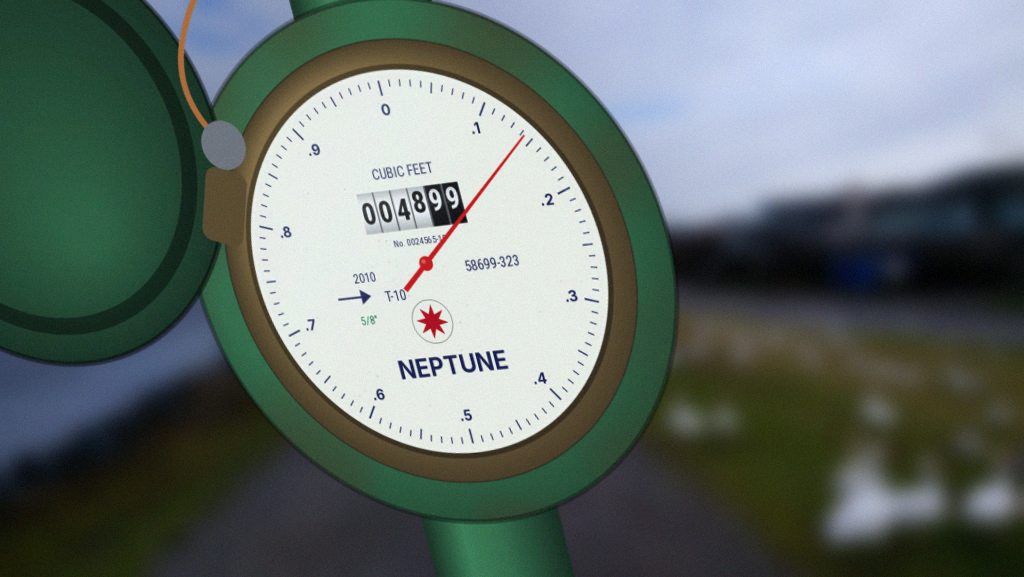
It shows {"value": 4899.14, "unit": "ft³"}
